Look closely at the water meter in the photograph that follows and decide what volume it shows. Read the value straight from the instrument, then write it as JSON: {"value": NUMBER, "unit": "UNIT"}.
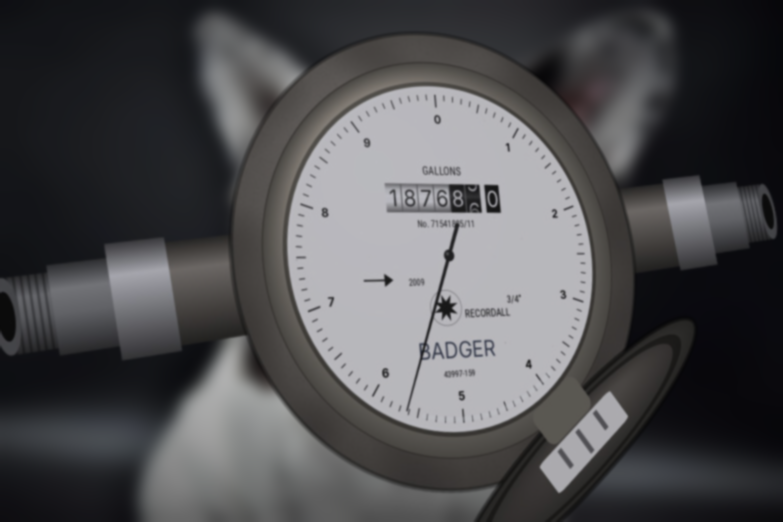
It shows {"value": 1876855.6, "unit": "gal"}
